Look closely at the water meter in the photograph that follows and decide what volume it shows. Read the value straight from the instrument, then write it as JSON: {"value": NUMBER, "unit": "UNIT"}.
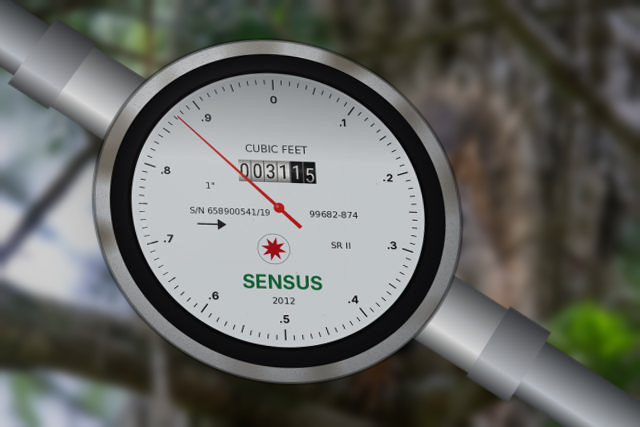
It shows {"value": 3114.87, "unit": "ft³"}
